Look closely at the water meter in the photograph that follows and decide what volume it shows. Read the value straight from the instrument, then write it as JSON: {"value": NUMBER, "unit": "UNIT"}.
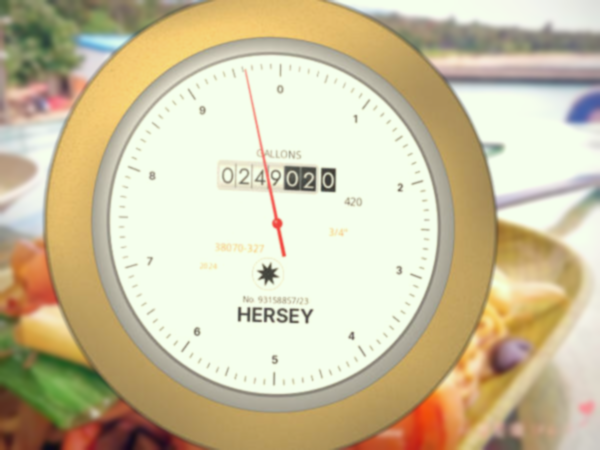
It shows {"value": 249019.6, "unit": "gal"}
